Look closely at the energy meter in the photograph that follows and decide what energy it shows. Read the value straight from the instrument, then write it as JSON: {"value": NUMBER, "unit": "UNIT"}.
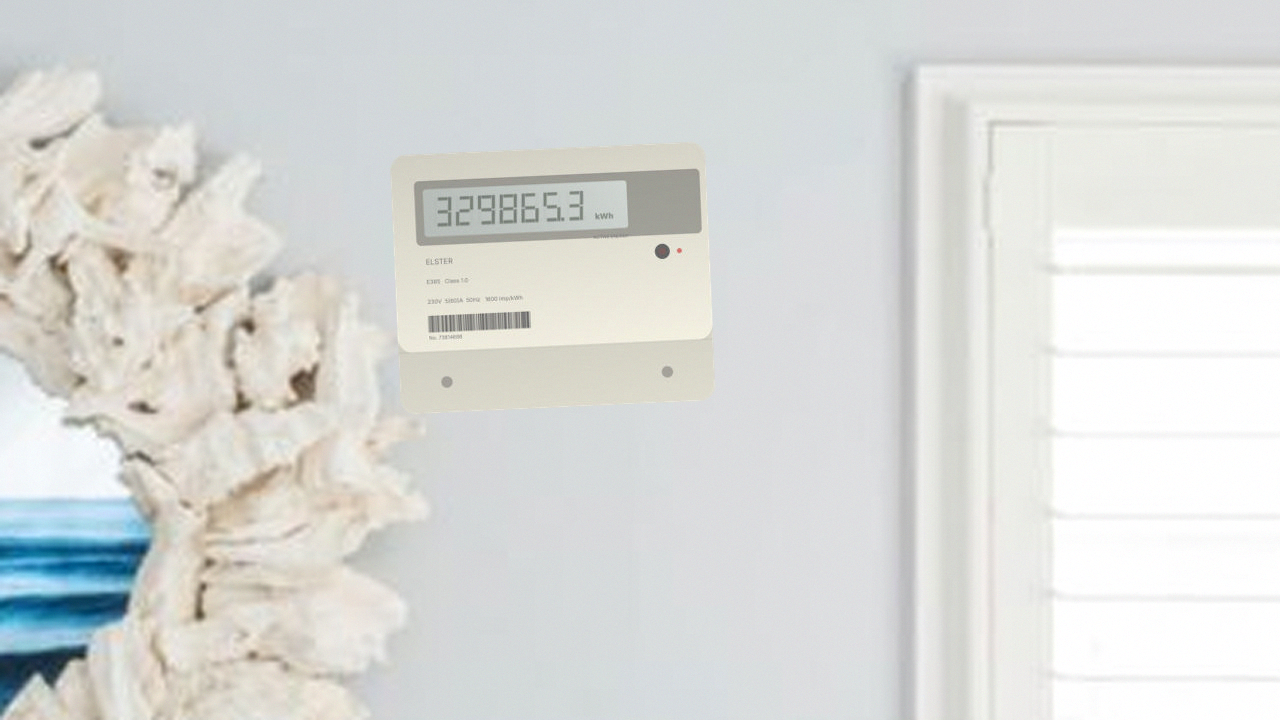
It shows {"value": 329865.3, "unit": "kWh"}
